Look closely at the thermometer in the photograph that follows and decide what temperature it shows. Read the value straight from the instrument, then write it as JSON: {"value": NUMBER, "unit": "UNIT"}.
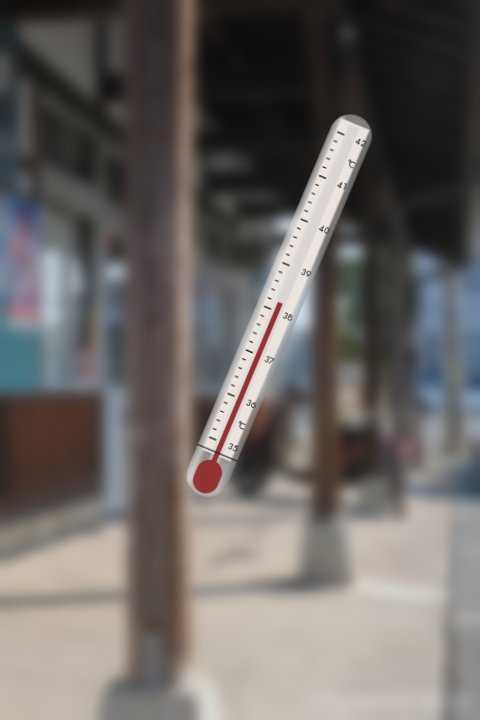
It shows {"value": 38.2, "unit": "°C"}
